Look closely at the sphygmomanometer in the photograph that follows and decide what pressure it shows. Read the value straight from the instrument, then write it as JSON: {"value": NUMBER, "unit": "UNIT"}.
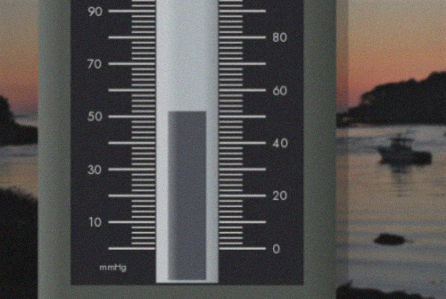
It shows {"value": 52, "unit": "mmHg"}
